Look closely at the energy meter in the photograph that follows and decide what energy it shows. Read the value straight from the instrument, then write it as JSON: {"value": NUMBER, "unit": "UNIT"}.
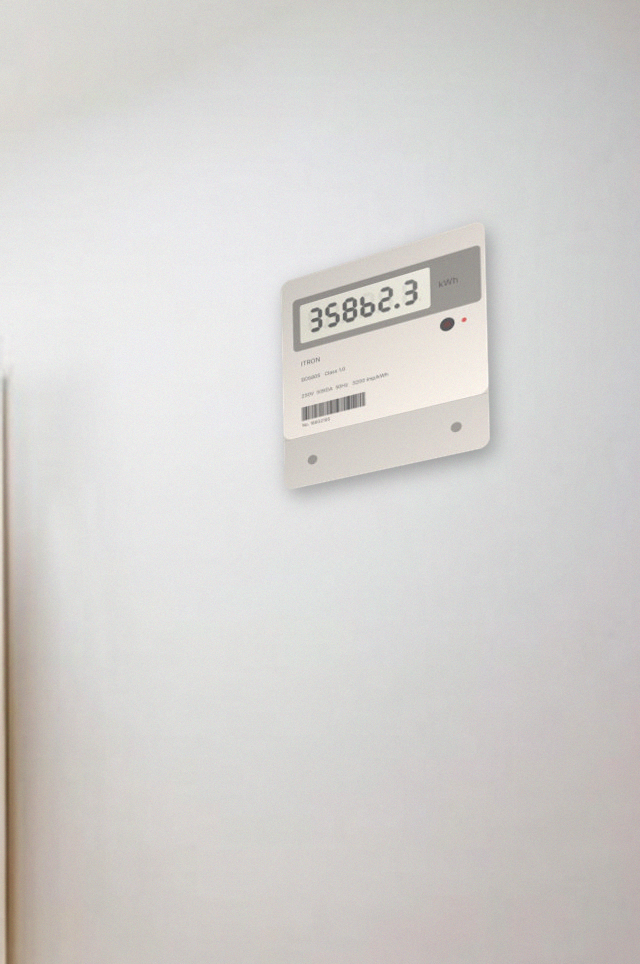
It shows {"value": 35862.3, "unit": "kWh"}
